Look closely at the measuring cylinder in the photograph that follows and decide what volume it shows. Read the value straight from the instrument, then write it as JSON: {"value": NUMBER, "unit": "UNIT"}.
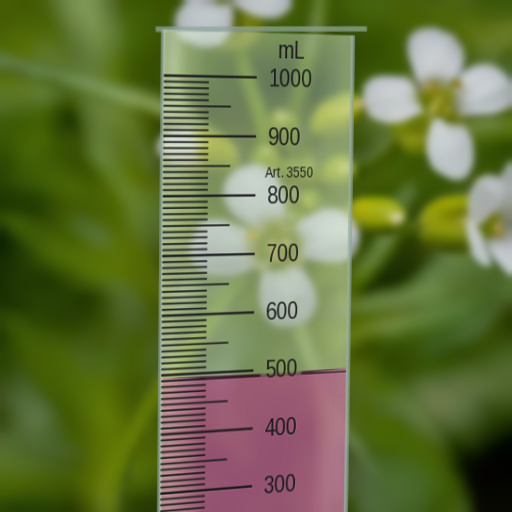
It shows {"value": 490, "unit": "mL"}
